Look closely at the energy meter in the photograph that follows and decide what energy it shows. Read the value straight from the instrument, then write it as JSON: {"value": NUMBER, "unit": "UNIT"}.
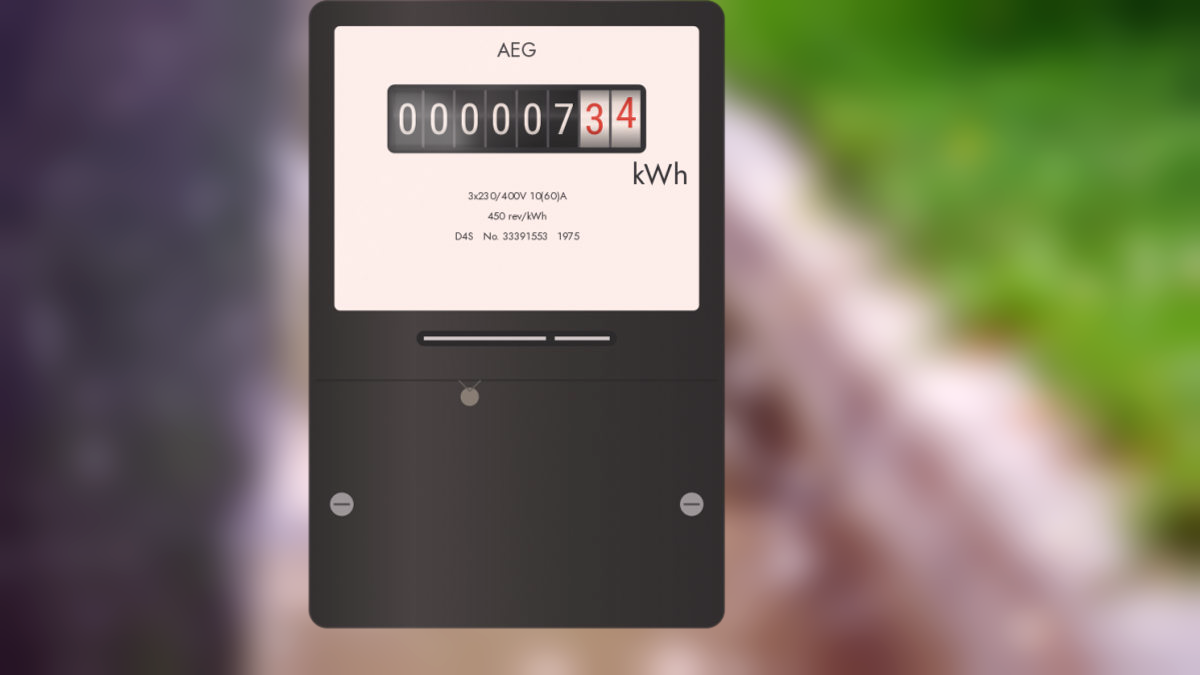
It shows {"value": 7.34, "unit": "kWh"}
